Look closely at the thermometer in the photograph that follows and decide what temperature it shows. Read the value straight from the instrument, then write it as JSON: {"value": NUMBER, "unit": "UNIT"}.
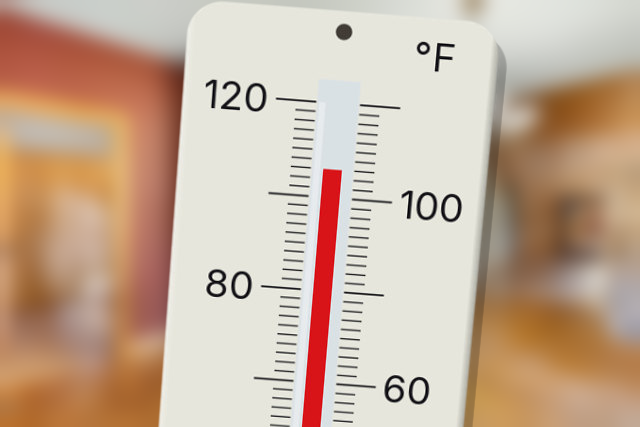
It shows {"value": 106, "unit": "°F"}
